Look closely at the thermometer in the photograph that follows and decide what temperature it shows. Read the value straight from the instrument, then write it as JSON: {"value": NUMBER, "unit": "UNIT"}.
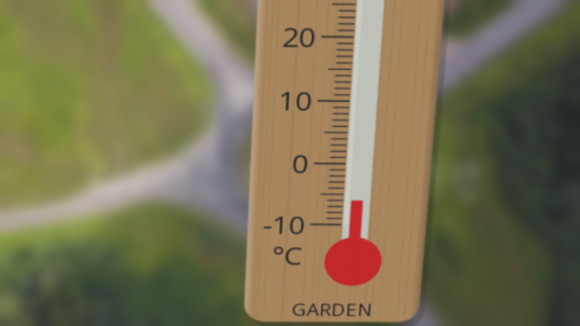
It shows {"value": -6, "unit": "°C"}
